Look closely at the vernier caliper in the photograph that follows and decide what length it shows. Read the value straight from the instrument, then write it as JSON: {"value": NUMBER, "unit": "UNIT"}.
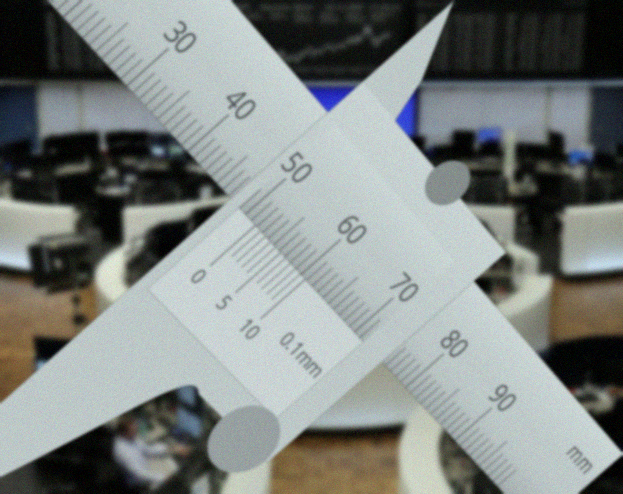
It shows {"value": 51.8, "unit": "mm"}
